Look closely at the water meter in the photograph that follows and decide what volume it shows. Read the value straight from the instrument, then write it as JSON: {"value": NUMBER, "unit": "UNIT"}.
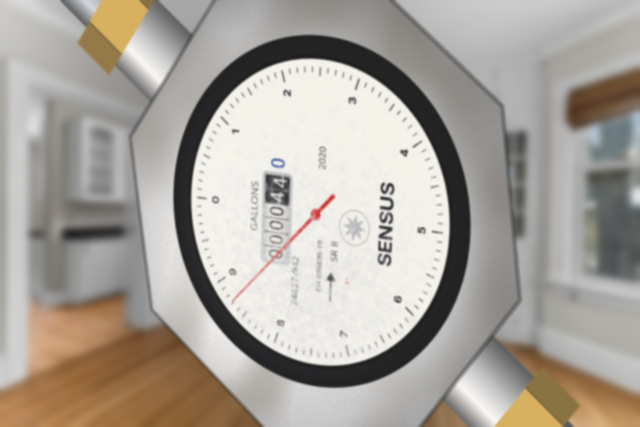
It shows {"value": 438.7, "unit": "gal"}
